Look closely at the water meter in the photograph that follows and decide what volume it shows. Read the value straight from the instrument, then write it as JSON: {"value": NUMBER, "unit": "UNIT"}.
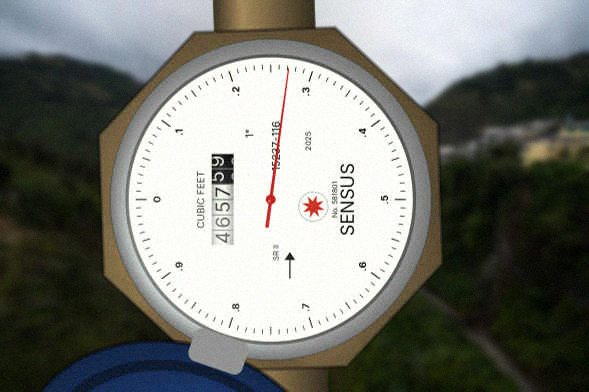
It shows {"value": 465759.27, "unit": "ft³"}
